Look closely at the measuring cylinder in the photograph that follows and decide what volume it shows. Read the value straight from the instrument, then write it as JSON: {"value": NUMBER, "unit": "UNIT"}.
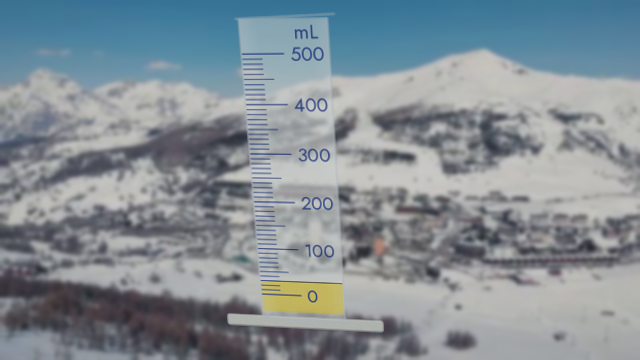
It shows {"value": 30, "unit": "mL"}
